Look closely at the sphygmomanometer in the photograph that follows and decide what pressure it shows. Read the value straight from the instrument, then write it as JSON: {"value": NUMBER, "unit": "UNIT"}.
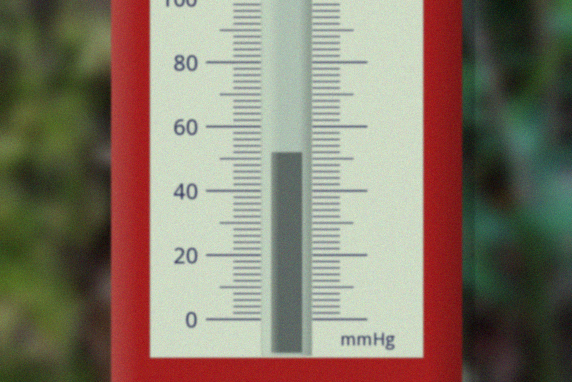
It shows {"value": 52, "unit": "mmHg"}
